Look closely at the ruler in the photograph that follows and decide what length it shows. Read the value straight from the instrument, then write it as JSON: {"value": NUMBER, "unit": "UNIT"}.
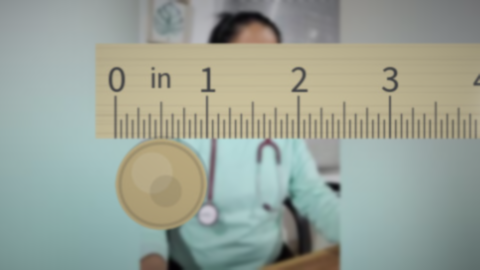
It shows {"value": 1, "unit": "in"}
